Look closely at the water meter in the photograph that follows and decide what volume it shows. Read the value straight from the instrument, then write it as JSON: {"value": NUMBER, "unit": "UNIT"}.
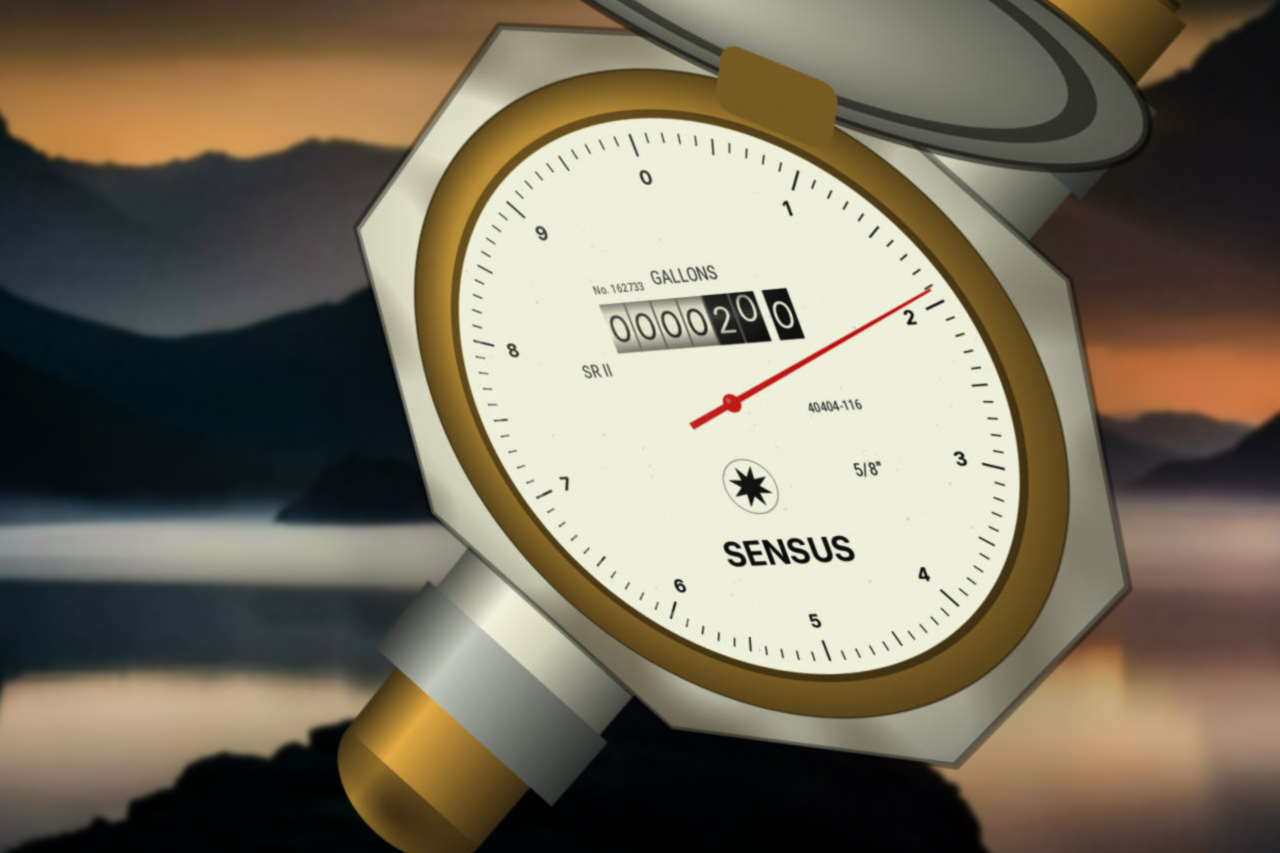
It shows {"value": 201.9, "unit": "gal"}
